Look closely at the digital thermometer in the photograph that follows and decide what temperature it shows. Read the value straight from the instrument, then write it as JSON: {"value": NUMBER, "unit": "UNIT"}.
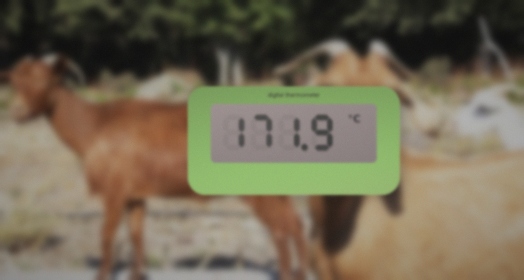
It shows {"value": 171.9, "unit": "°C"}
